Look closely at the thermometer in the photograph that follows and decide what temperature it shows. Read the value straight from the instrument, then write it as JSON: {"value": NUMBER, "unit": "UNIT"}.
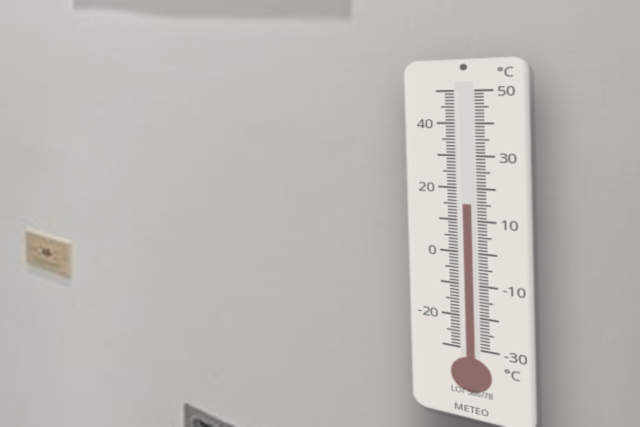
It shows {"value": 15, "unit": "°C"}
